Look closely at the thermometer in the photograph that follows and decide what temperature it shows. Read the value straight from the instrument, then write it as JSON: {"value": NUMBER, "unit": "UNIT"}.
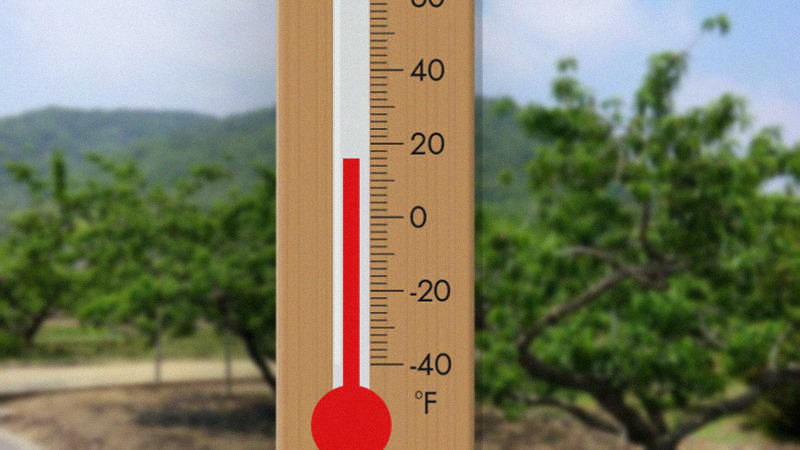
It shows {"value": 16, "unit": "°F"}
